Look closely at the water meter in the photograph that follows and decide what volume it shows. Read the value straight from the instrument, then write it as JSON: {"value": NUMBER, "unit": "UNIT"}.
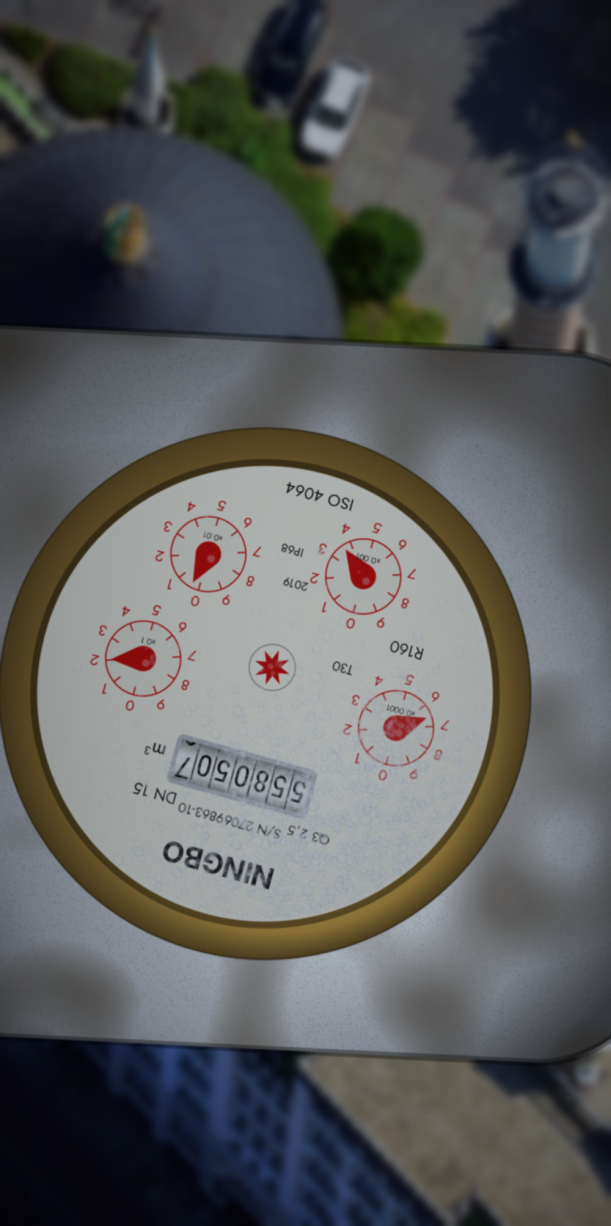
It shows {"value": 5580507.2036, "unit": "m³"}
